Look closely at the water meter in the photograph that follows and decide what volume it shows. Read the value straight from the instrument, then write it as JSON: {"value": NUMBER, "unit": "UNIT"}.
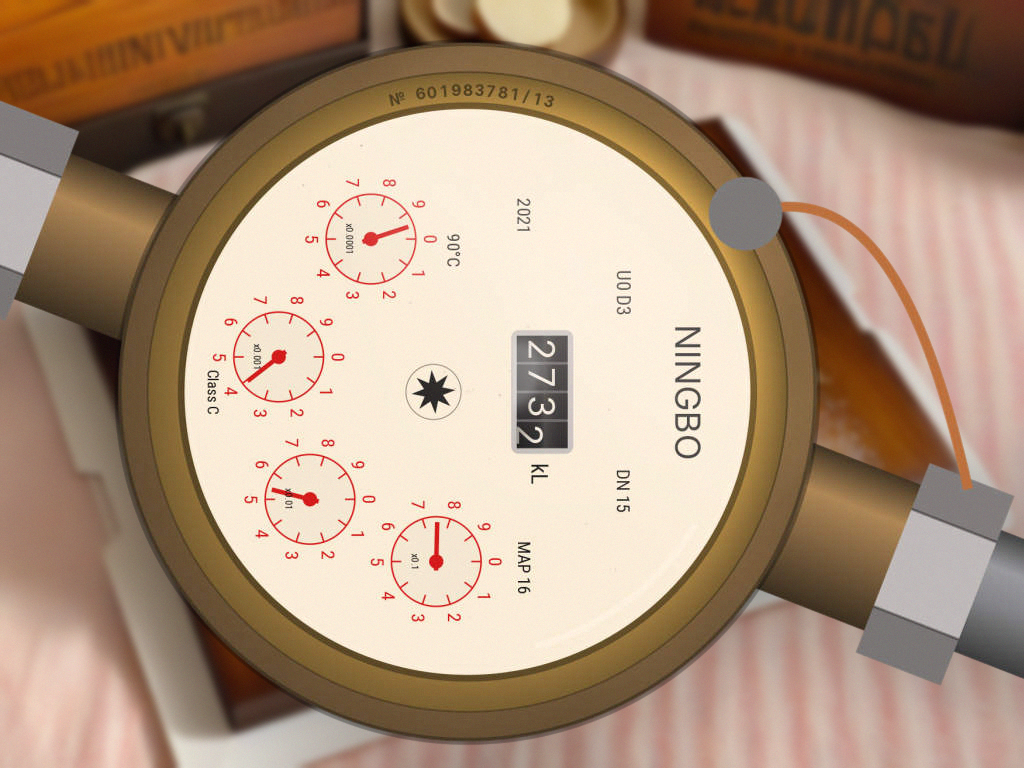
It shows {"value": 2731.7539, "unit": "kL"}
